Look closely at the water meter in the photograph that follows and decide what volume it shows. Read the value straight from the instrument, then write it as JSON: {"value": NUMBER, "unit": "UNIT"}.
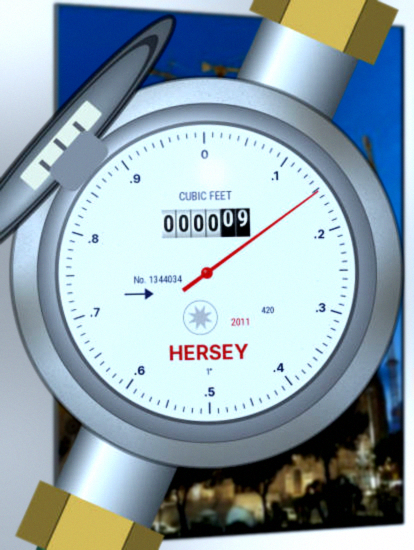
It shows {"value": 9.15, "unit": "ft³"}
